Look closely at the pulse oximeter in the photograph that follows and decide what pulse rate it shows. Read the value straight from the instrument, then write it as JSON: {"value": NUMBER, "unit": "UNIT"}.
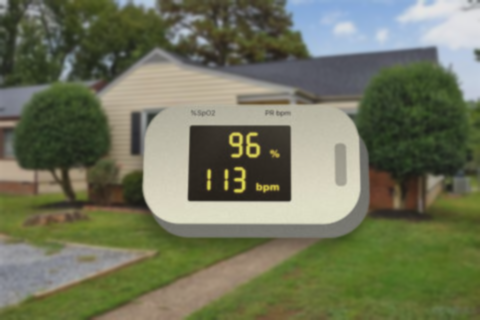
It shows {"value": 113, "unit": "bpm"}
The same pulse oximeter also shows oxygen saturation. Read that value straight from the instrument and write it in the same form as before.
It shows {"value": 96, "unit": "%"}
